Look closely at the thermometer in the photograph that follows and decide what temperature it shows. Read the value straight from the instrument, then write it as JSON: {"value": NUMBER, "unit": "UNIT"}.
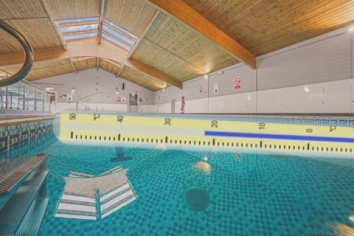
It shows {"value": 22, "unit": "°C"}
